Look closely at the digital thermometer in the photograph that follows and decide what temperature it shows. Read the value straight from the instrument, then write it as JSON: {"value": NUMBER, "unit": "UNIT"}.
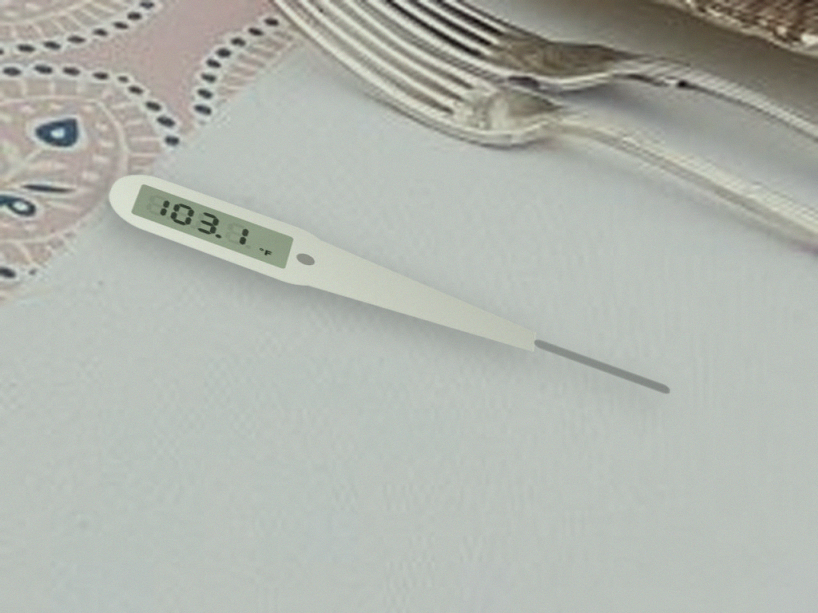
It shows {"value": 103.1, "unit": "°F"}
